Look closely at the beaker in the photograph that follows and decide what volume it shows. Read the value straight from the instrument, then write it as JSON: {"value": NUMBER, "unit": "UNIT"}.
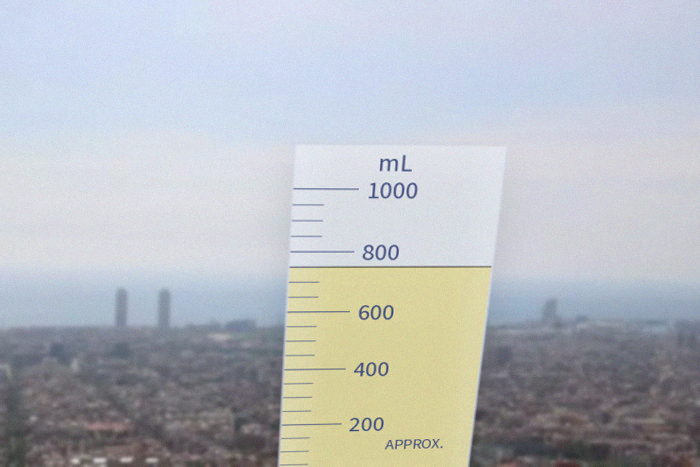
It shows {"value": 750, "unit": "mL"}
